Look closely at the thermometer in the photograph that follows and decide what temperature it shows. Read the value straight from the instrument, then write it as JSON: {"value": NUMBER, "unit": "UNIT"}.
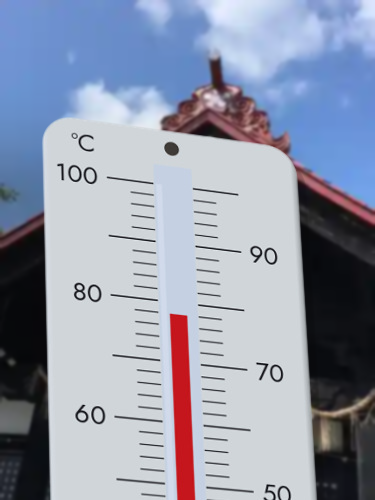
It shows {"value": 78, "unit": "°C"}
